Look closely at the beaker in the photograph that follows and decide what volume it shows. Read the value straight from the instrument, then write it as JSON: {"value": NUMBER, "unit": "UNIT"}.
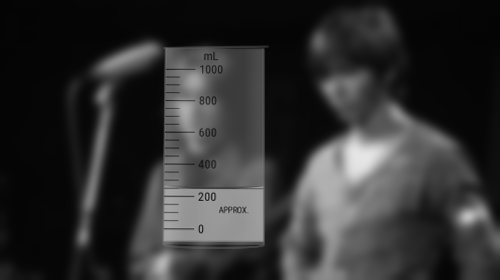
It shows {"value": 250, "unit": "mL"}
